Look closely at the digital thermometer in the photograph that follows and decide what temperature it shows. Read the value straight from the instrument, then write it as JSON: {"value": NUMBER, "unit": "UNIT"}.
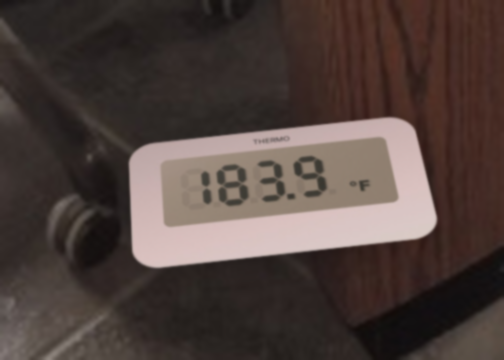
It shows {"value": 183.9, "unit": "°F"}
